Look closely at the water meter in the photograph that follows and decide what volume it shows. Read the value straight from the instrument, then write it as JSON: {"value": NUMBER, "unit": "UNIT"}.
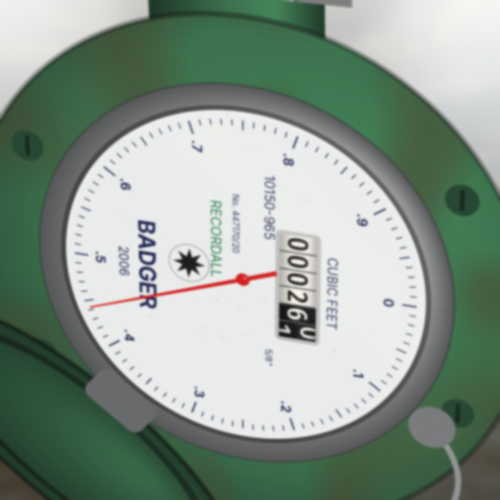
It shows {"value": 260.44, "unit": "ft³"}
